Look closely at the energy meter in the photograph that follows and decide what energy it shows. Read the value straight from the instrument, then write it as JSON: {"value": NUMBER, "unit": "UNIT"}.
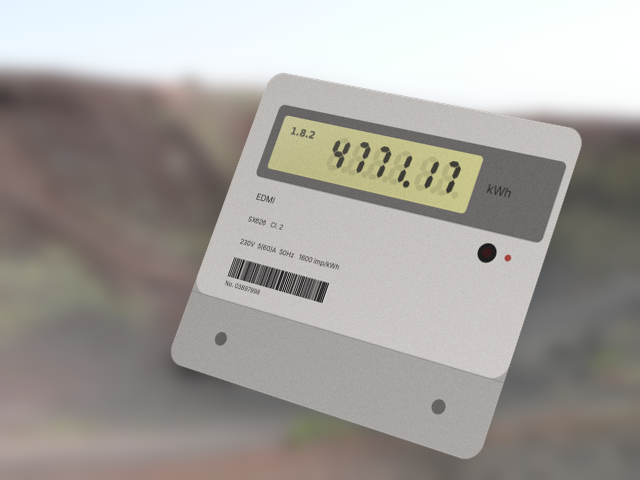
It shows {"value": 4771.17, "unit": "kWh"}
